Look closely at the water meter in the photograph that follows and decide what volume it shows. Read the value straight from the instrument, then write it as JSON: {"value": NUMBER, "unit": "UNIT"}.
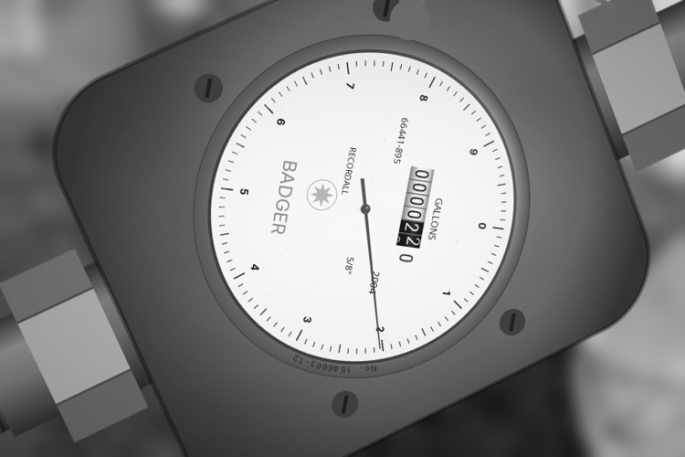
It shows {"value": 222.0, "unit": "gal"}
